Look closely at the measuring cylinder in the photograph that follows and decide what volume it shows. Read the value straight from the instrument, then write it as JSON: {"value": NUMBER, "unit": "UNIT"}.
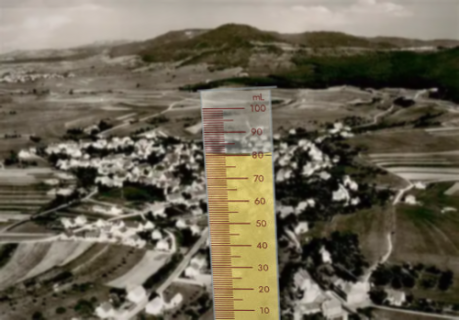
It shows {"value": 80, "unit": "mL"}
